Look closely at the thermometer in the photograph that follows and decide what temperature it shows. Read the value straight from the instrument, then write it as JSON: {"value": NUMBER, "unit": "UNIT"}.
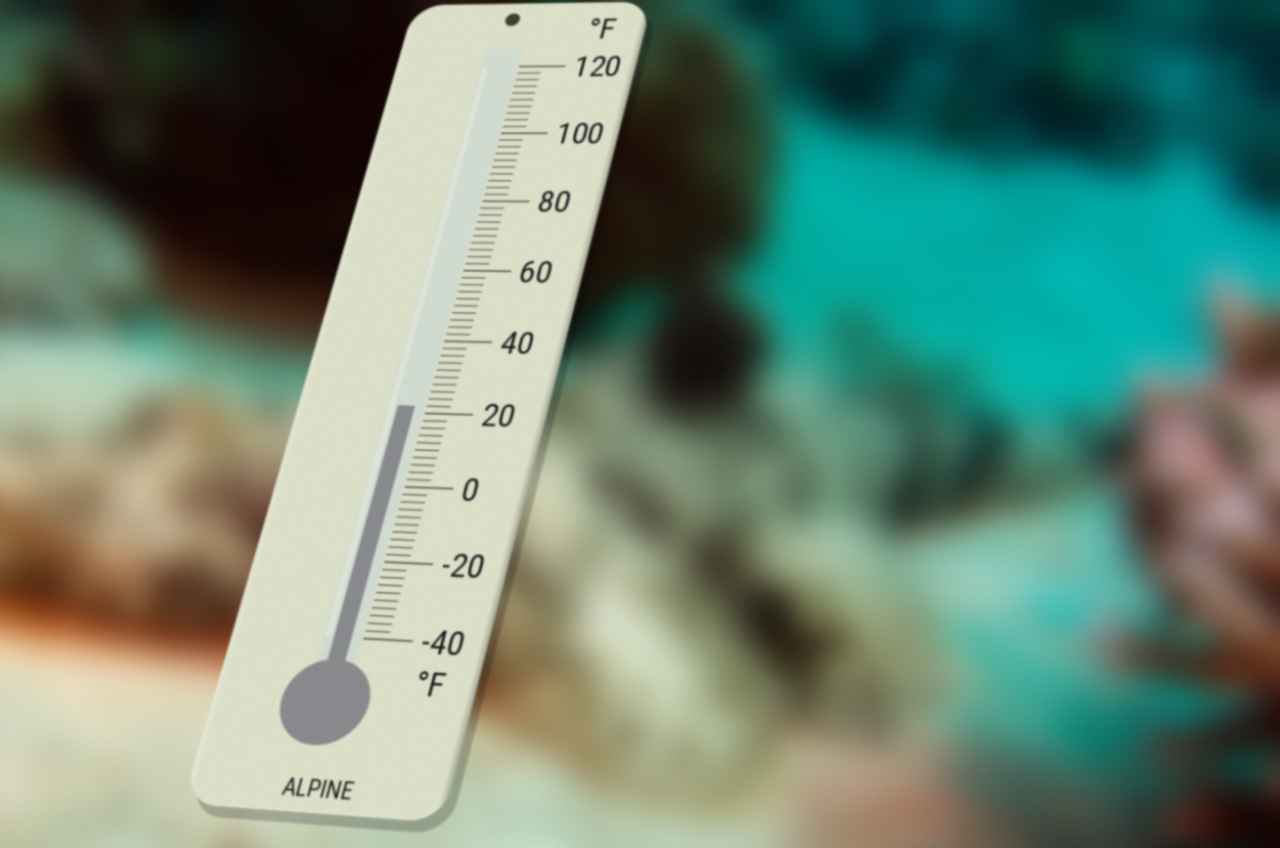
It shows {"value": 22, "unit": "°F"}
